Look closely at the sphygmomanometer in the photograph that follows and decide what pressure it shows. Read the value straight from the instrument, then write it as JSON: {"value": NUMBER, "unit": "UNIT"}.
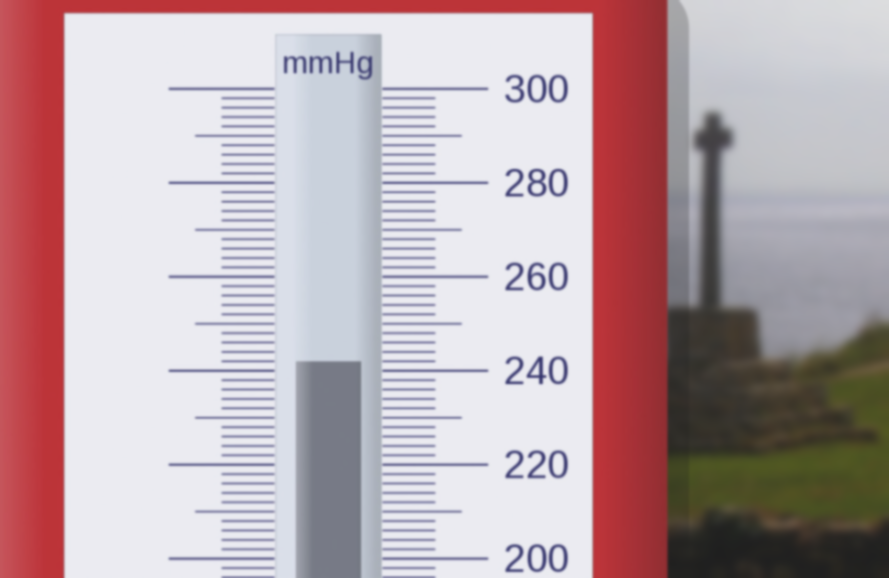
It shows {"value": 242, "unit": "mmHg"}
